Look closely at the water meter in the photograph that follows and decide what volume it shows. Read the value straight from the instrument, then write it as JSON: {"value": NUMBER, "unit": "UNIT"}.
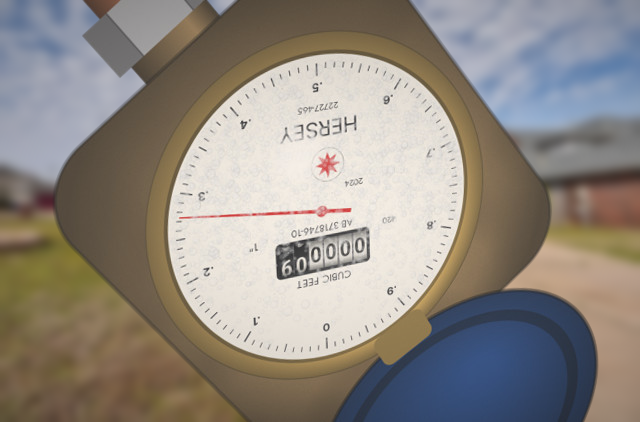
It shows {"value": 9.27, "unit": "ft³"}
